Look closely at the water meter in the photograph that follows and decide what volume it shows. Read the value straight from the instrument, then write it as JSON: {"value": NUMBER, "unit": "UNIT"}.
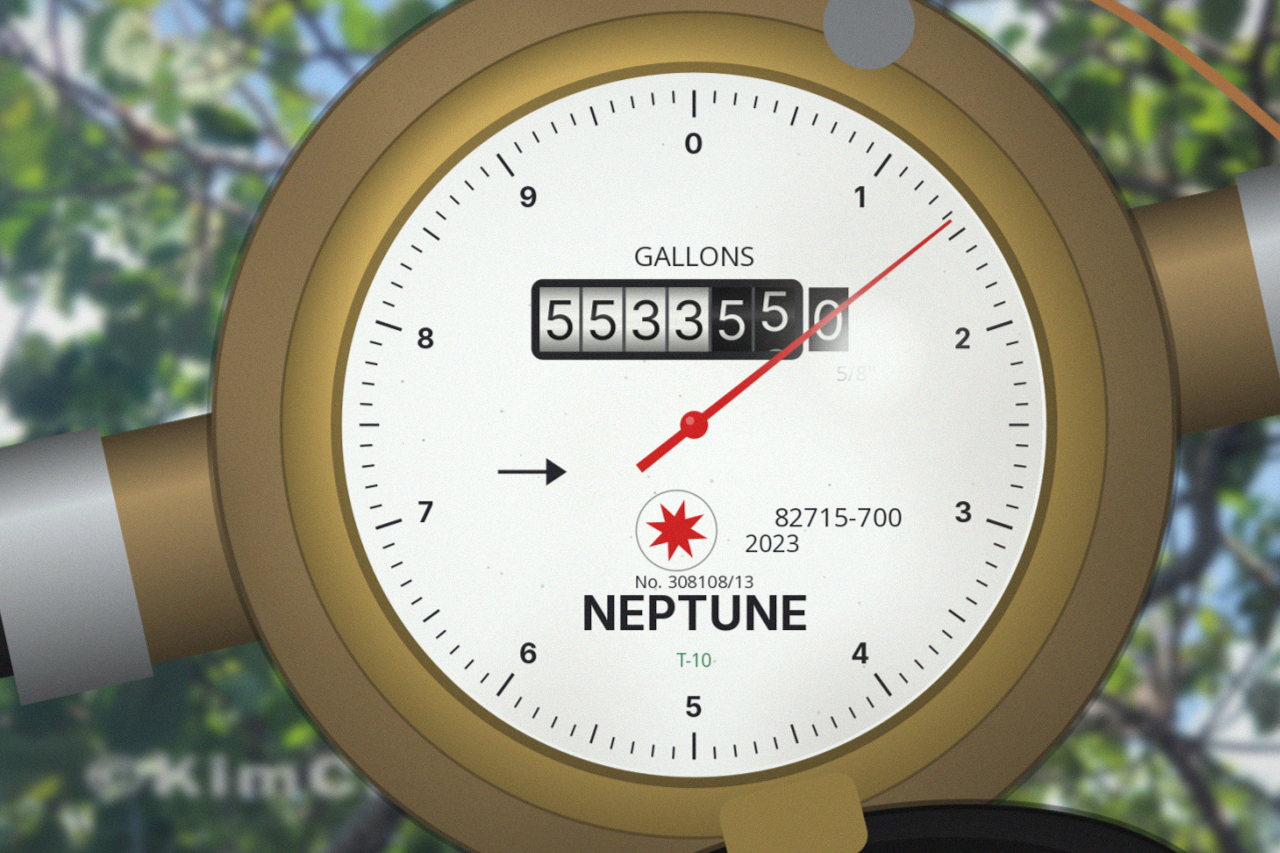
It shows {"value": 5533551.4, "unit": "gal"}
